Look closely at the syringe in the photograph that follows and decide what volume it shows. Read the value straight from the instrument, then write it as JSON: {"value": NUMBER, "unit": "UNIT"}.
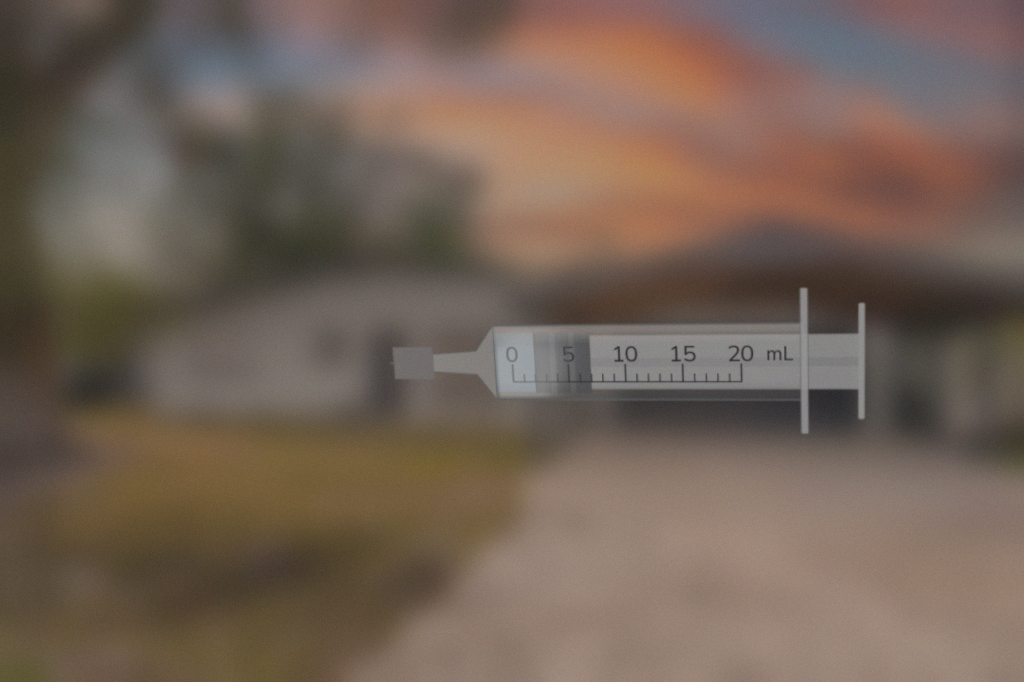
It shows {"value": 2, "unit": "mL"}
